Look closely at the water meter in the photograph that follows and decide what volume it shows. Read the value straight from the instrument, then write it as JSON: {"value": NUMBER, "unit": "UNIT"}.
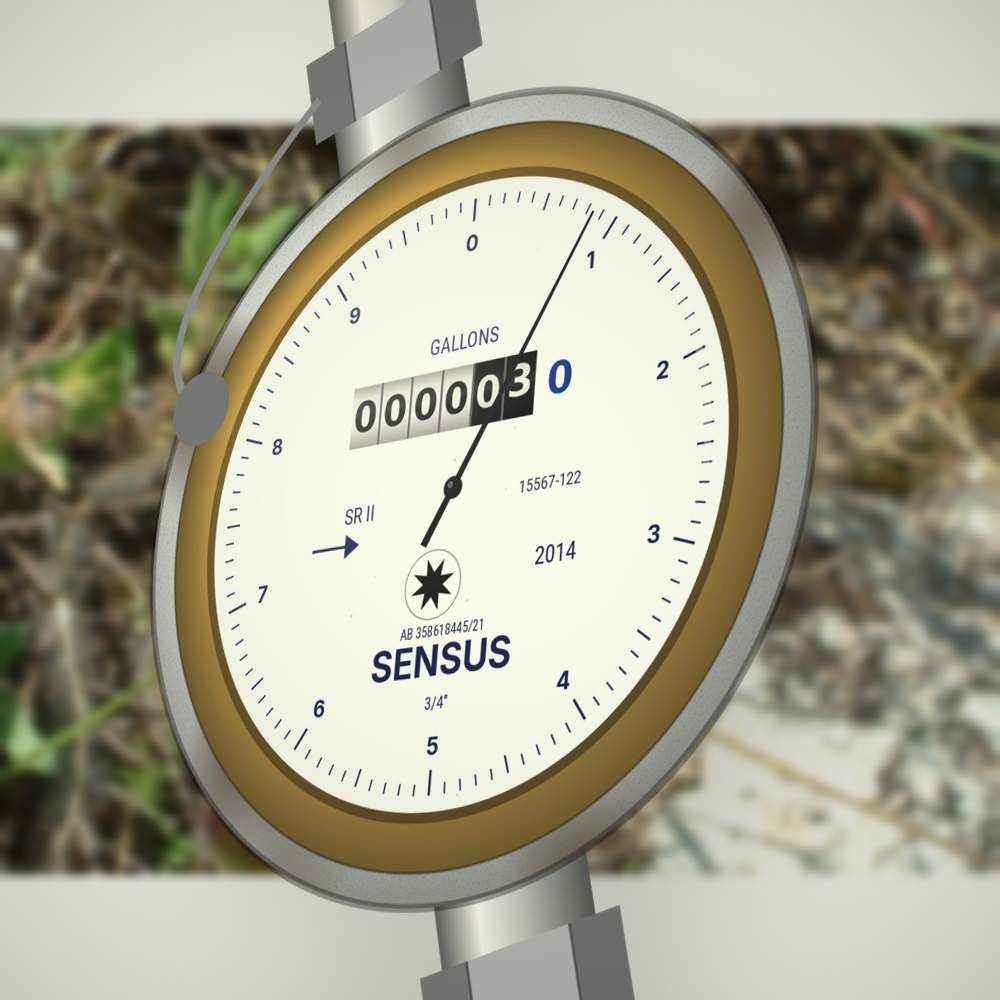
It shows {"value": 30.8, "unit": "gal"}
